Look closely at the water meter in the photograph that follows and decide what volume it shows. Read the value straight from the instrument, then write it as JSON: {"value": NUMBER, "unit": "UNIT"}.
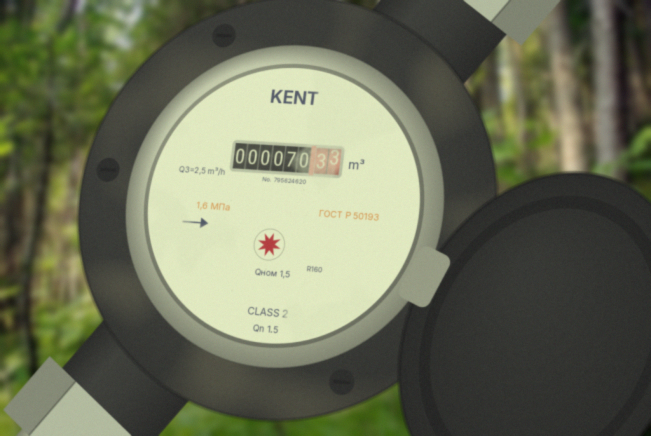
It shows {"value": 70.33, "unit": "m³"}
